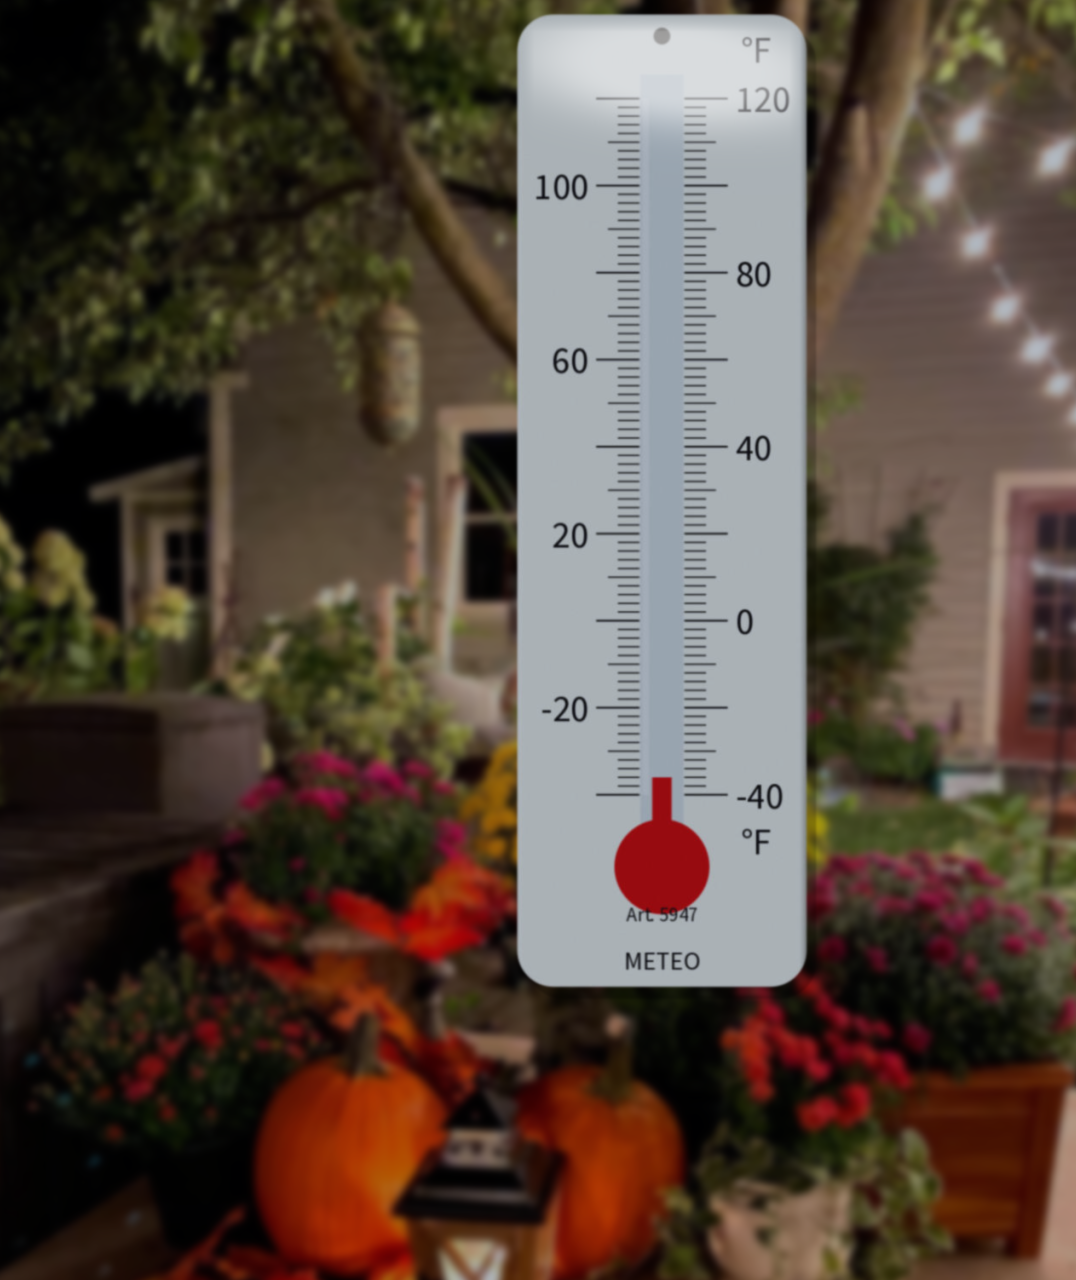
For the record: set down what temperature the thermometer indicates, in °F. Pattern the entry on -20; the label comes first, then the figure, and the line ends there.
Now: -36
